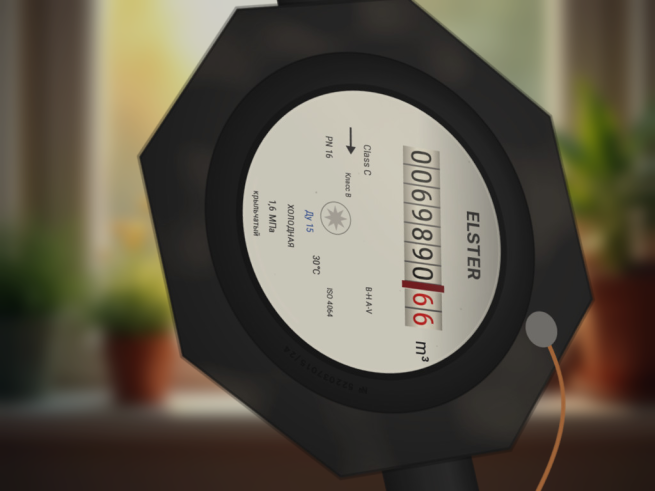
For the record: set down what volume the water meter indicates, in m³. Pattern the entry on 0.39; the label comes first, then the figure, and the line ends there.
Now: 69890.66
